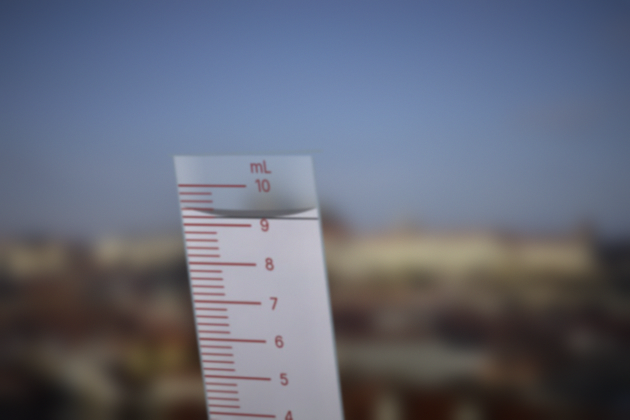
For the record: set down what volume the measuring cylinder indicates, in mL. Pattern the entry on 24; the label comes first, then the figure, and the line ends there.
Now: 9.2
